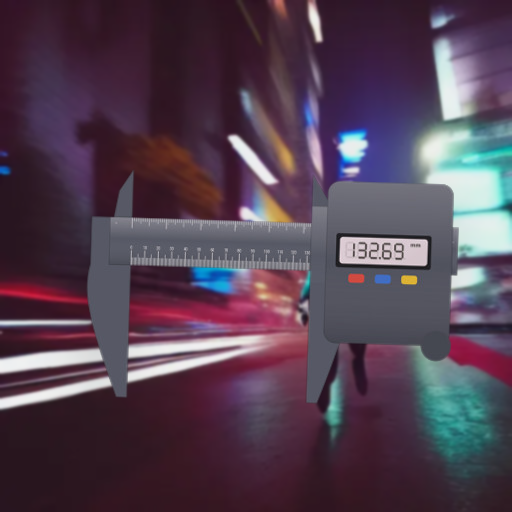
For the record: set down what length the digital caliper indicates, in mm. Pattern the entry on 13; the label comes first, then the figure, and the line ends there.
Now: 132.69
